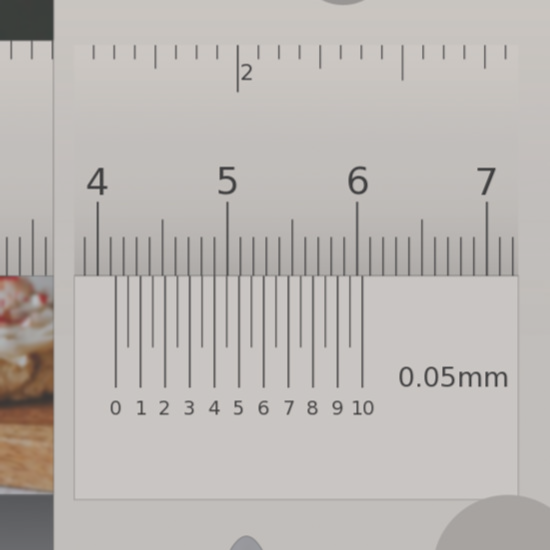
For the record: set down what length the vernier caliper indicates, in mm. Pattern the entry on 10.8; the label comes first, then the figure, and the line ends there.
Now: 41.4
